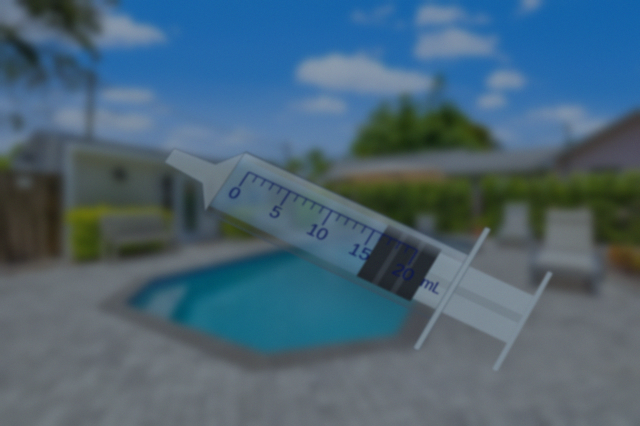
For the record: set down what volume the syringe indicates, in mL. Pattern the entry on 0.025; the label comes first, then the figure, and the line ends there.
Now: 16
